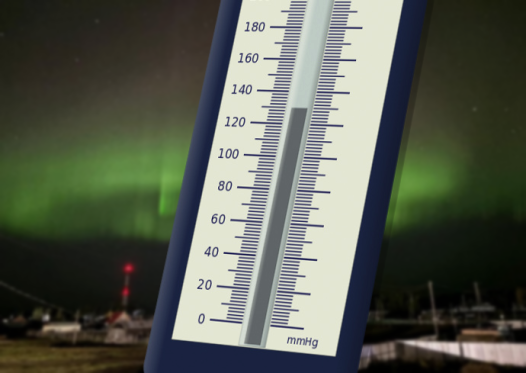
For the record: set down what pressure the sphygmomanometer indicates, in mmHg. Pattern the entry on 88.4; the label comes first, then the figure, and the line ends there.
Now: 130
